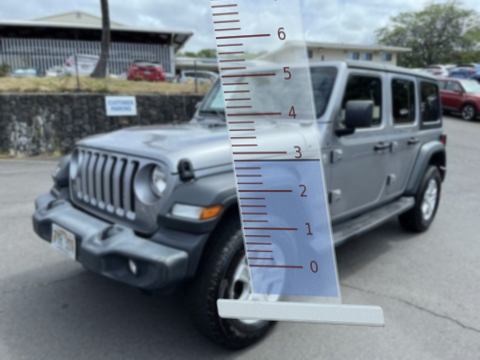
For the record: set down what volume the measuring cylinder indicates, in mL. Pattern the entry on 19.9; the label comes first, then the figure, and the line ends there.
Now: 2.8
